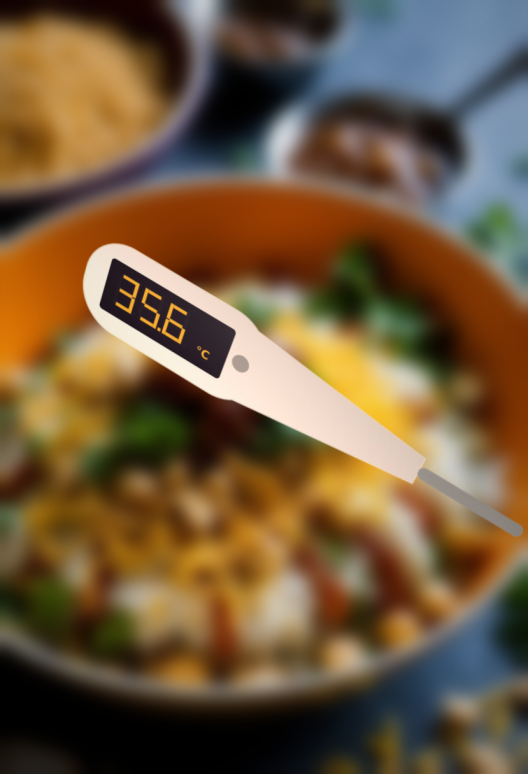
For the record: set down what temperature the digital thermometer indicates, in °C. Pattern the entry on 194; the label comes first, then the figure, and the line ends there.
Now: 35.6
